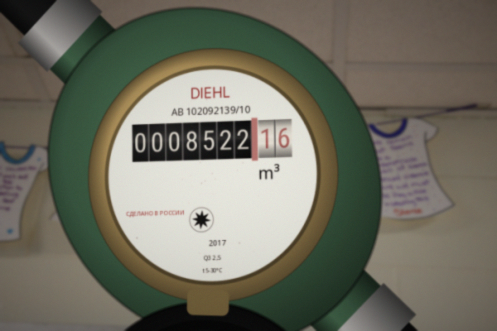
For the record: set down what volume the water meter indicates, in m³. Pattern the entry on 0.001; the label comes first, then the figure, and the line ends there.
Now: 8522.16
